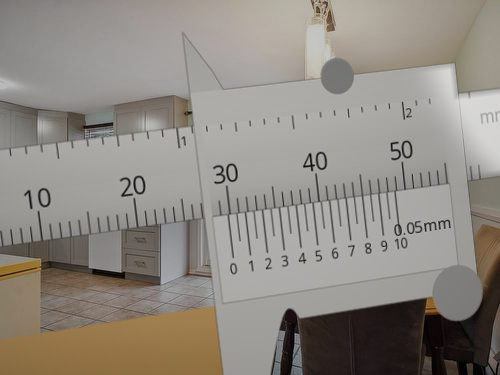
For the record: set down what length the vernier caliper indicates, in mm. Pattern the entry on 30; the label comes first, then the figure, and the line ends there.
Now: 29.8
